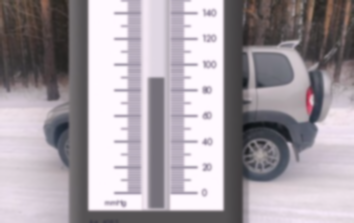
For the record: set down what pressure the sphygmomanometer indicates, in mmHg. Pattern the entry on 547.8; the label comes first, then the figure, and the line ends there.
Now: 90
